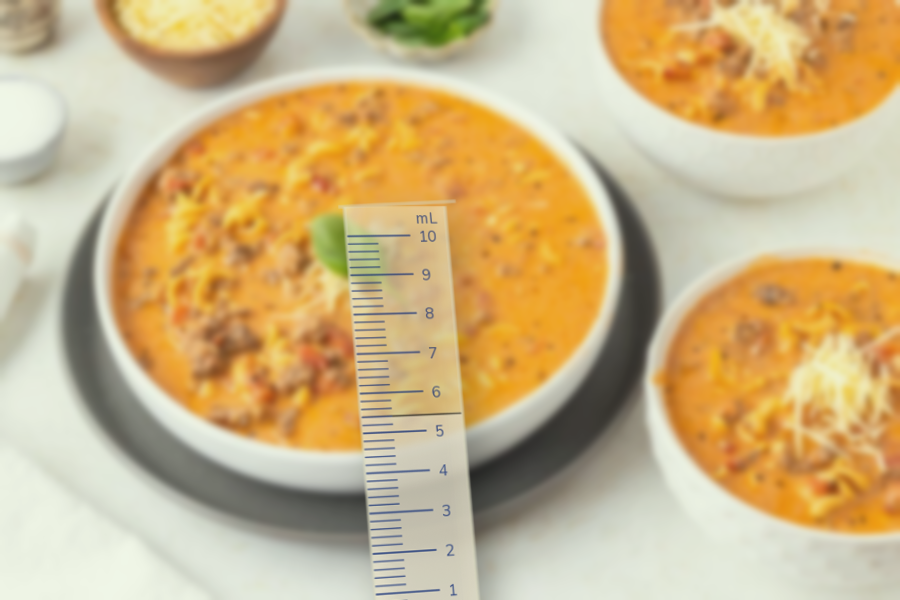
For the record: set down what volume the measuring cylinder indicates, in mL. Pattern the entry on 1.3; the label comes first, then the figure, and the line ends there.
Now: 5.4
